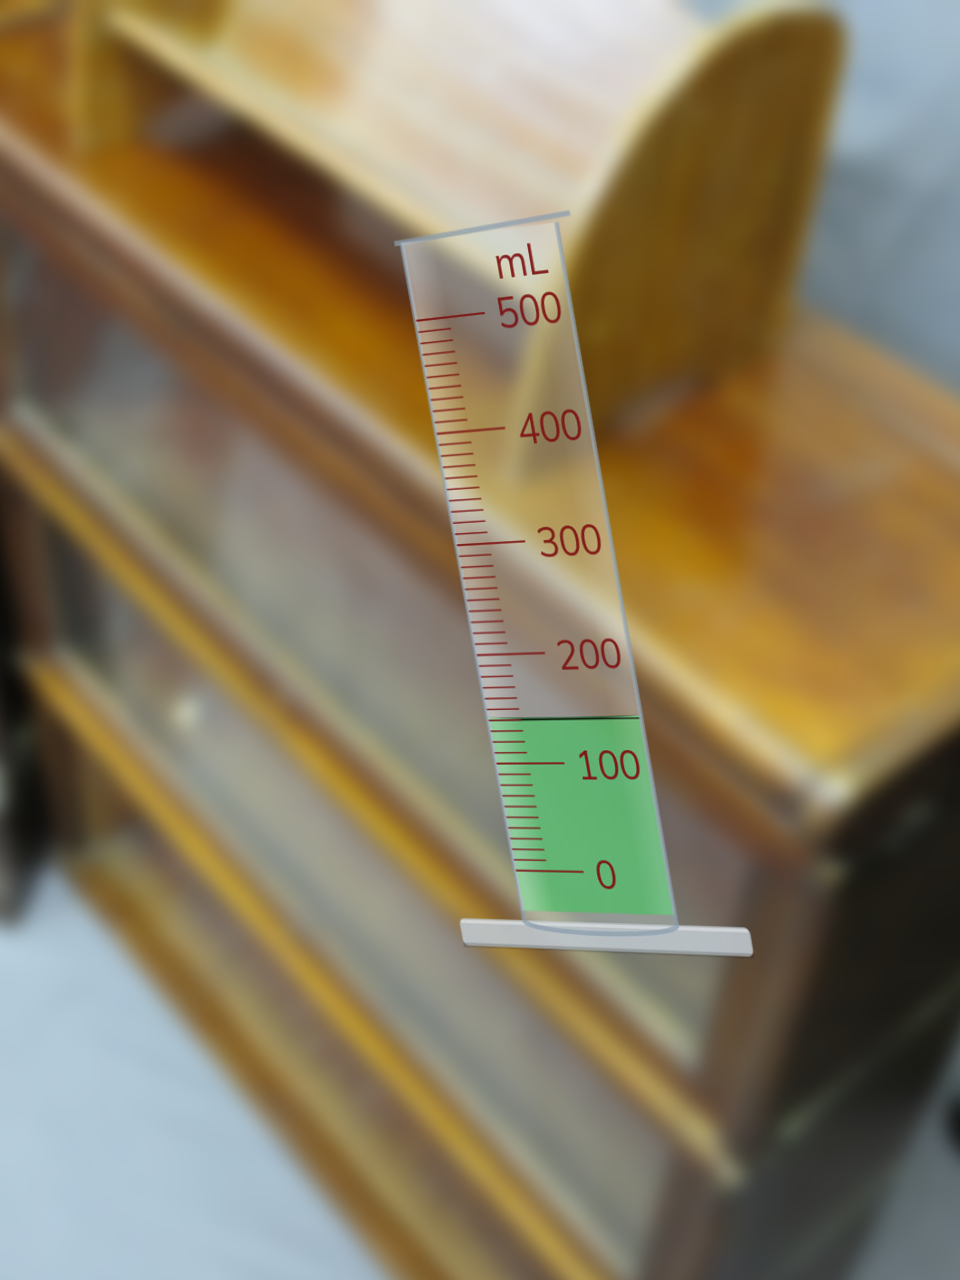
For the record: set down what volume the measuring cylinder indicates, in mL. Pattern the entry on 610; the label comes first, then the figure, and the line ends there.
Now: 140
